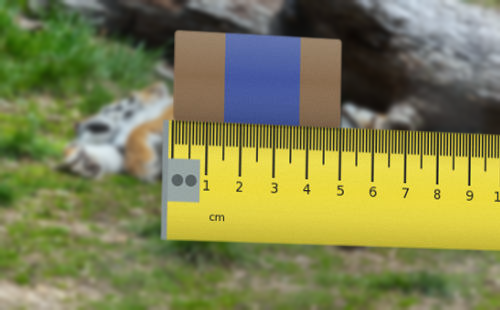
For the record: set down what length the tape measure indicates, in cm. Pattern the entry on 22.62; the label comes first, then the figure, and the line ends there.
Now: 5
